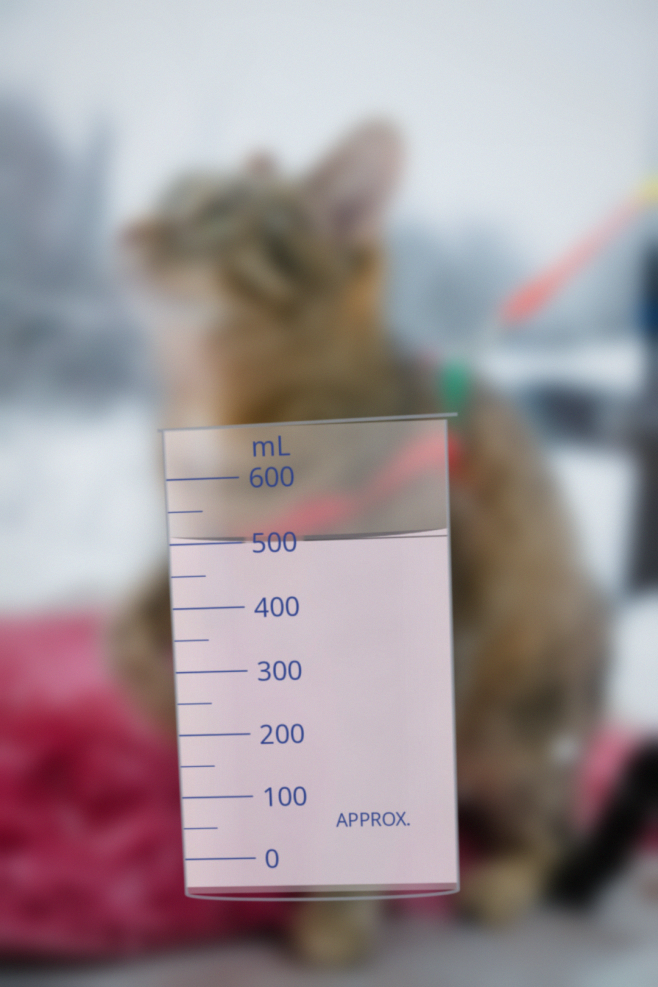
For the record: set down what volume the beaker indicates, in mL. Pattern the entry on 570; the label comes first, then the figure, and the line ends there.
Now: 500
